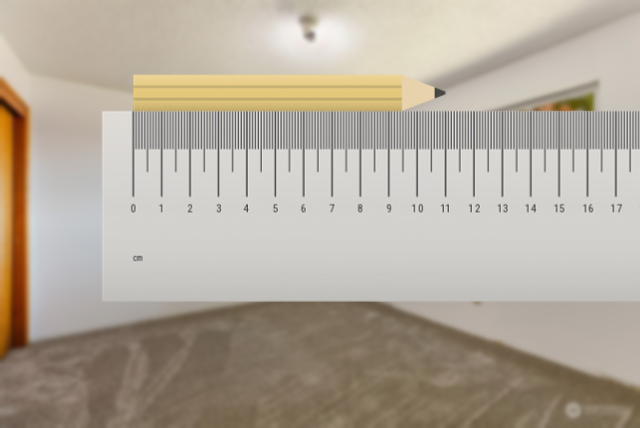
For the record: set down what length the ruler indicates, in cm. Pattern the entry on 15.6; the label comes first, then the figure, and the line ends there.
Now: 11
